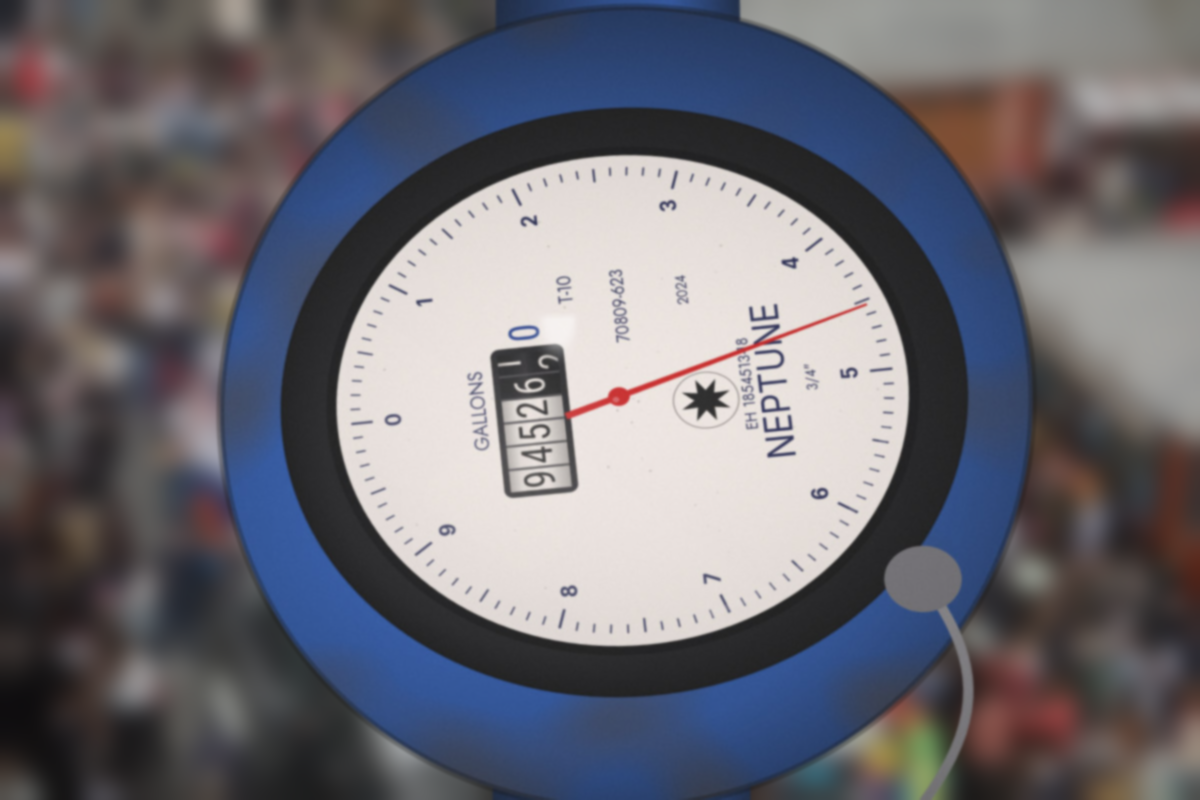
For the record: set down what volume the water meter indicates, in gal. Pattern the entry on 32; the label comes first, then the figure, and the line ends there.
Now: 9452614.5
